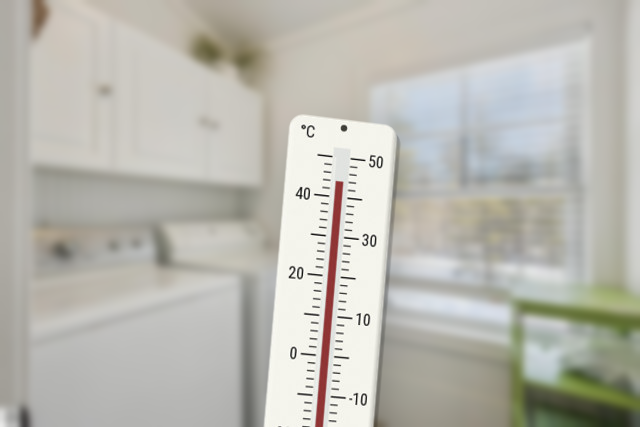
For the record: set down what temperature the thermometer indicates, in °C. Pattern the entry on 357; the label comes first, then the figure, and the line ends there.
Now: 44
